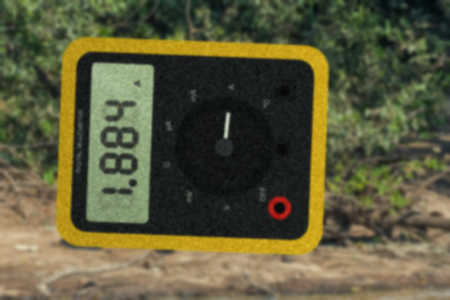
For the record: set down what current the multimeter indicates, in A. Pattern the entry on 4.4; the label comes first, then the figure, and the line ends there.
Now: 1.884
